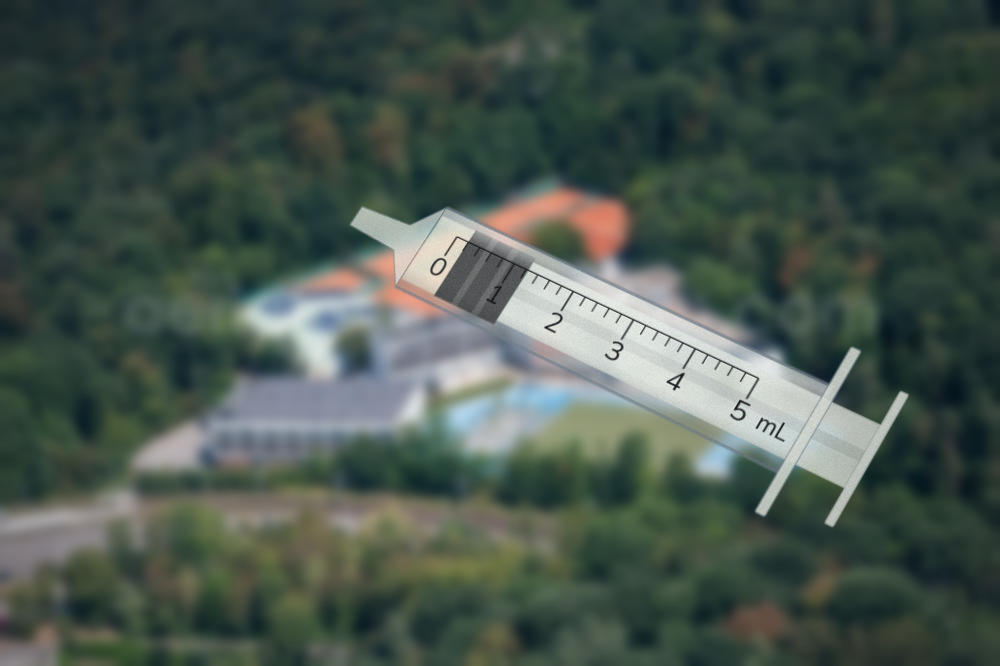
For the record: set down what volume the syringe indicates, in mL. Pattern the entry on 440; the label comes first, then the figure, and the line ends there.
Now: 0.2
